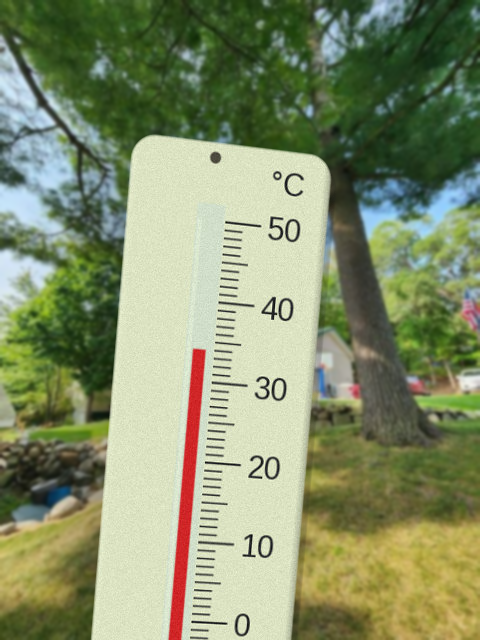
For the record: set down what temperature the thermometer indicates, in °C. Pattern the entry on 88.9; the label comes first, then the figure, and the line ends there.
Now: 34
